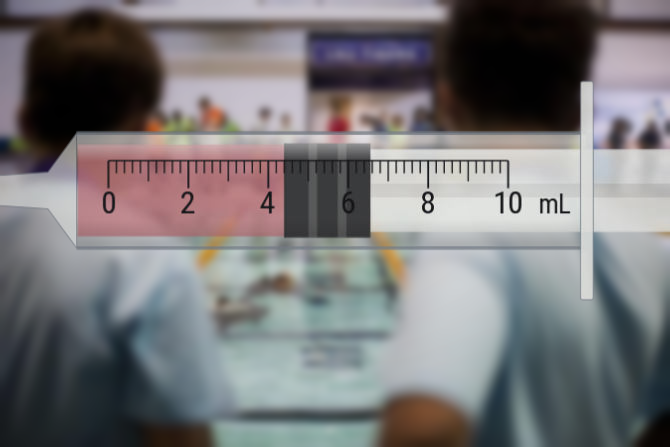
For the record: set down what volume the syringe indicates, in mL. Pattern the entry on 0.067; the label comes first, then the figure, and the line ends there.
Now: 4.4
